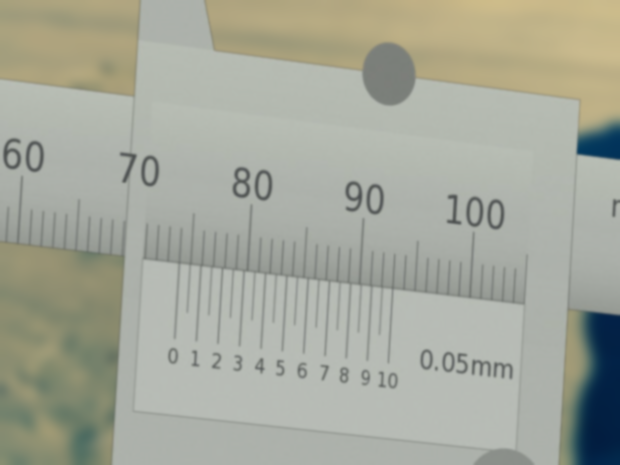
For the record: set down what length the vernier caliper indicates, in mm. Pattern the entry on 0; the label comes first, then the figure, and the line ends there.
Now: 74.0
